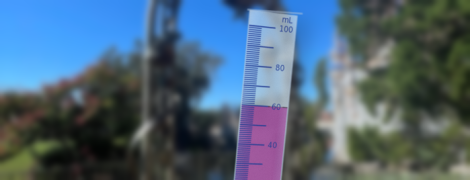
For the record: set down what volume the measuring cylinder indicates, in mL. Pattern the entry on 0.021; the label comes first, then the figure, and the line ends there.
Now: 60
